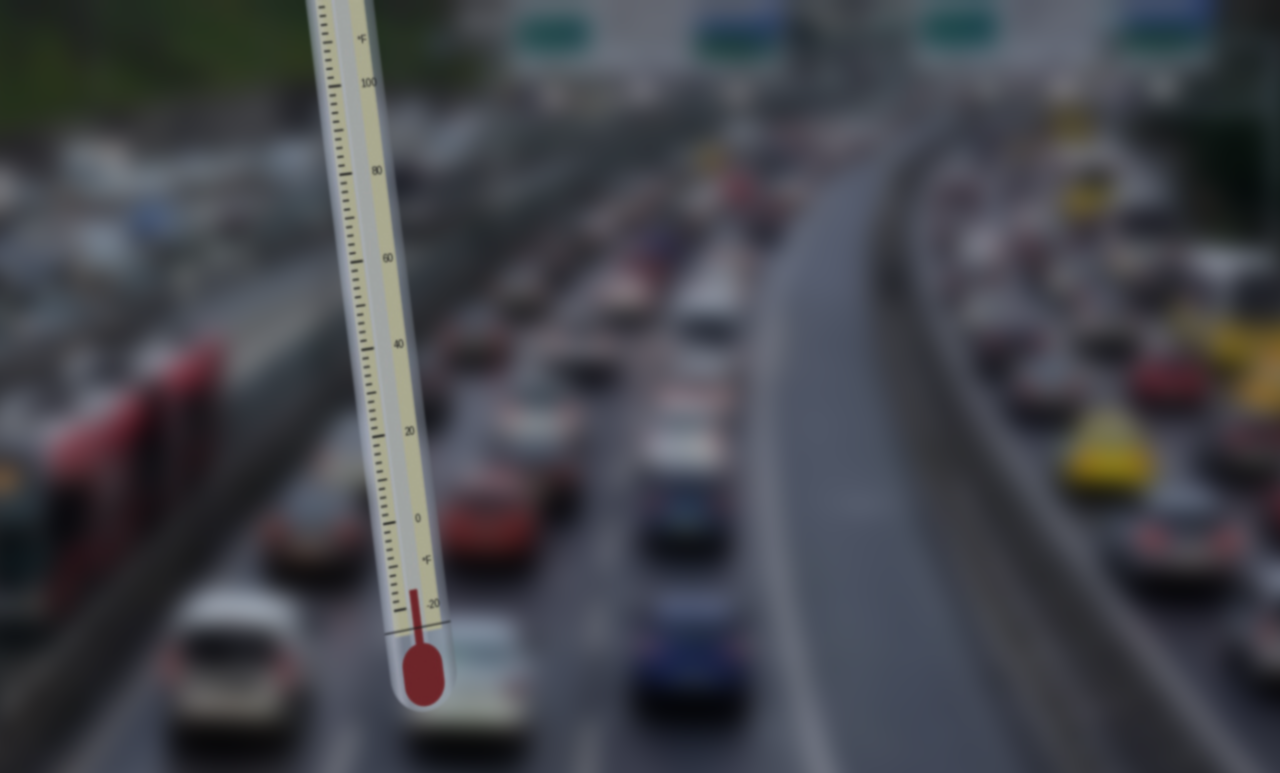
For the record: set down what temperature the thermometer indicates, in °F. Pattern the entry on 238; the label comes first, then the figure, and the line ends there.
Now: -16
